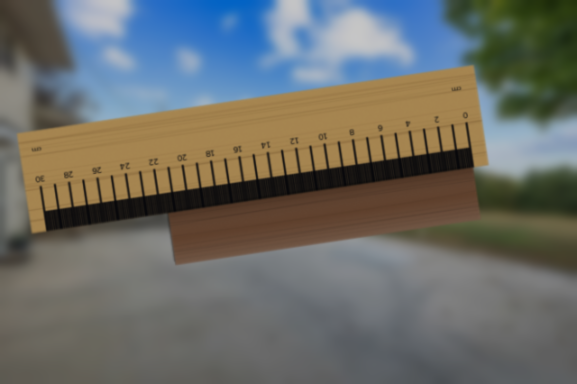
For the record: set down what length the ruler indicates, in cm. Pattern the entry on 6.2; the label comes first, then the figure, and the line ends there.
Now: 21.5
